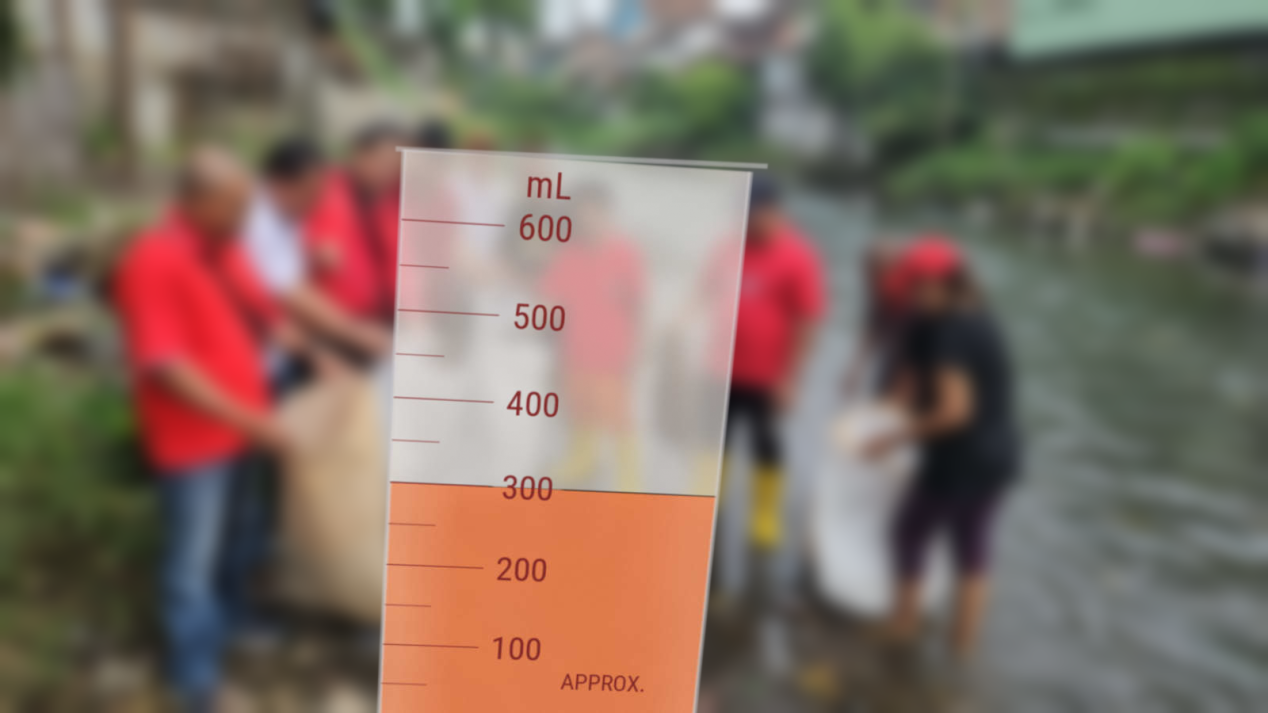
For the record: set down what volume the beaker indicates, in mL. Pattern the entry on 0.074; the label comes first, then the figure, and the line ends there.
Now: 300
